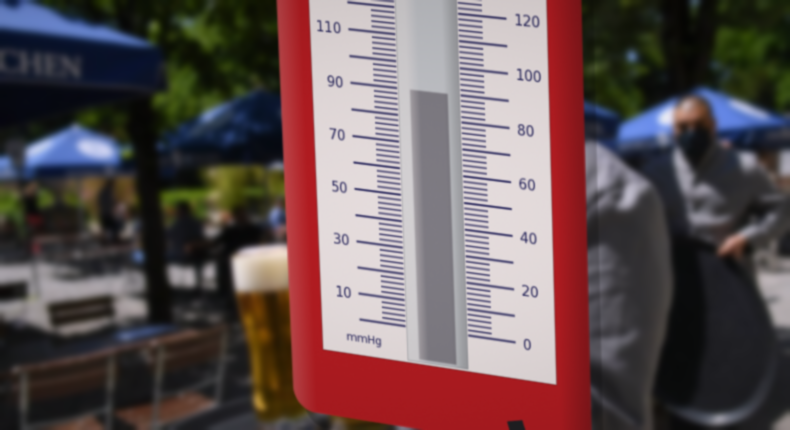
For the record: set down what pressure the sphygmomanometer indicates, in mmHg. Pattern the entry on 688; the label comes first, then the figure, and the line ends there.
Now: 90
